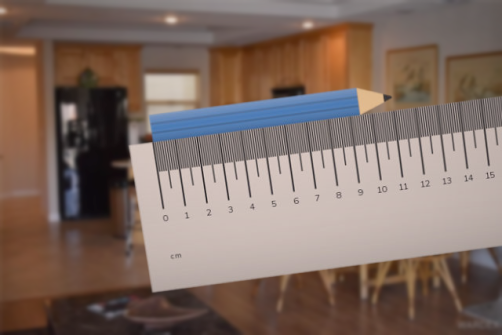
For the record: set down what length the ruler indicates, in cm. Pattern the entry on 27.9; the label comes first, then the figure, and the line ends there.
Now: 11
